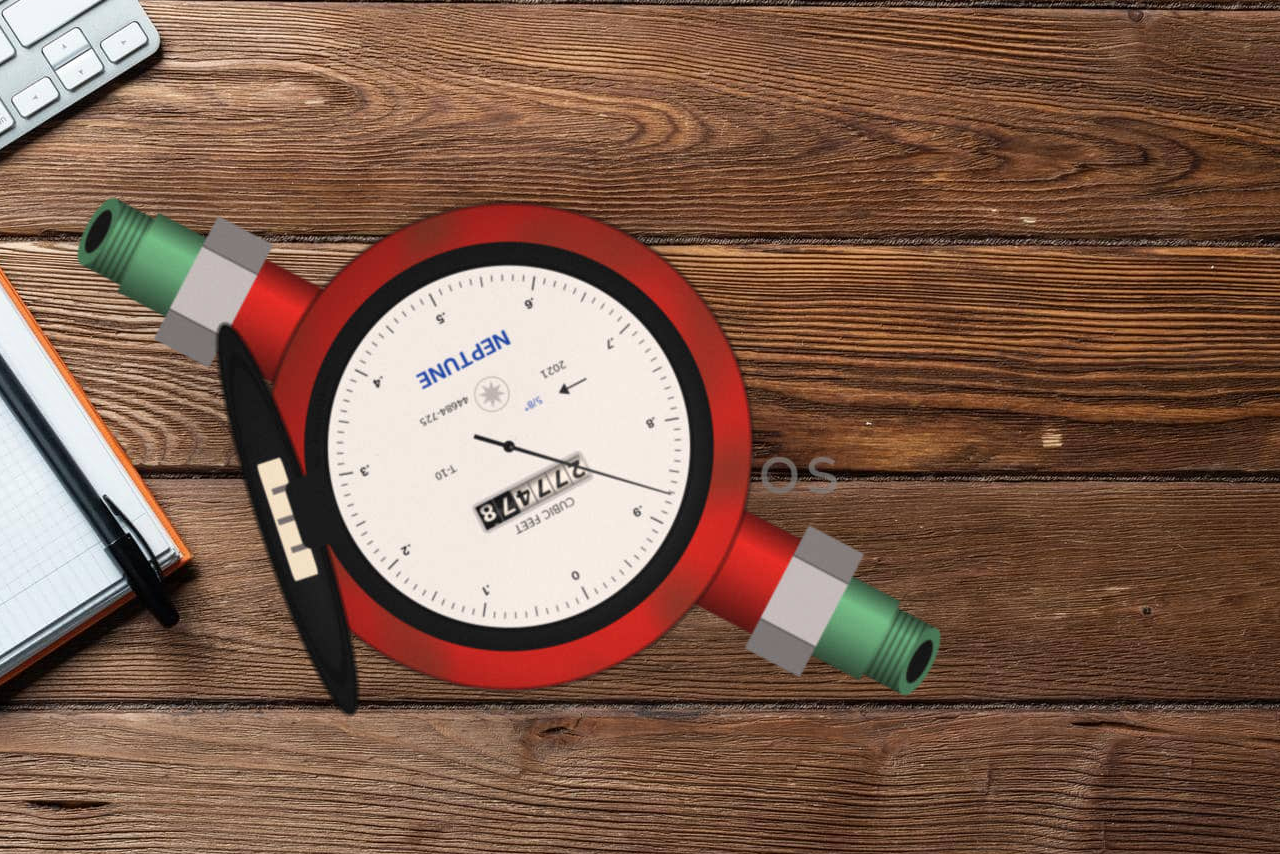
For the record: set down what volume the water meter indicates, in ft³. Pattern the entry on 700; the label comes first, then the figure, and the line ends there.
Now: 277477.87
